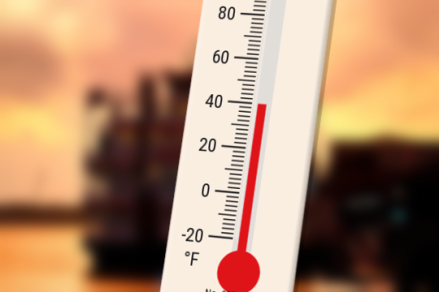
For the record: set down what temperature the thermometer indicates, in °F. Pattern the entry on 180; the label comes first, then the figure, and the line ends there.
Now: 40
